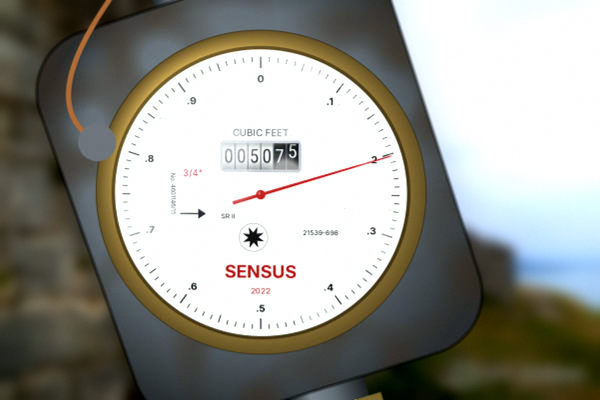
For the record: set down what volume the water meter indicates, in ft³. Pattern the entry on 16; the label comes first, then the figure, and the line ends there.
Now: 5075.20
